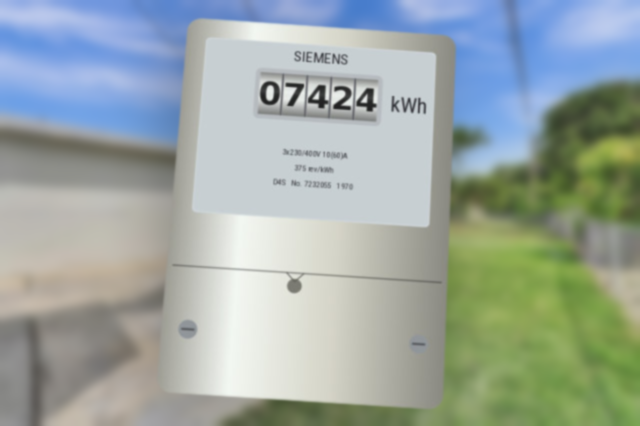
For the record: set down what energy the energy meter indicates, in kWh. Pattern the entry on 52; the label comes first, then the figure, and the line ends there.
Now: 7424
